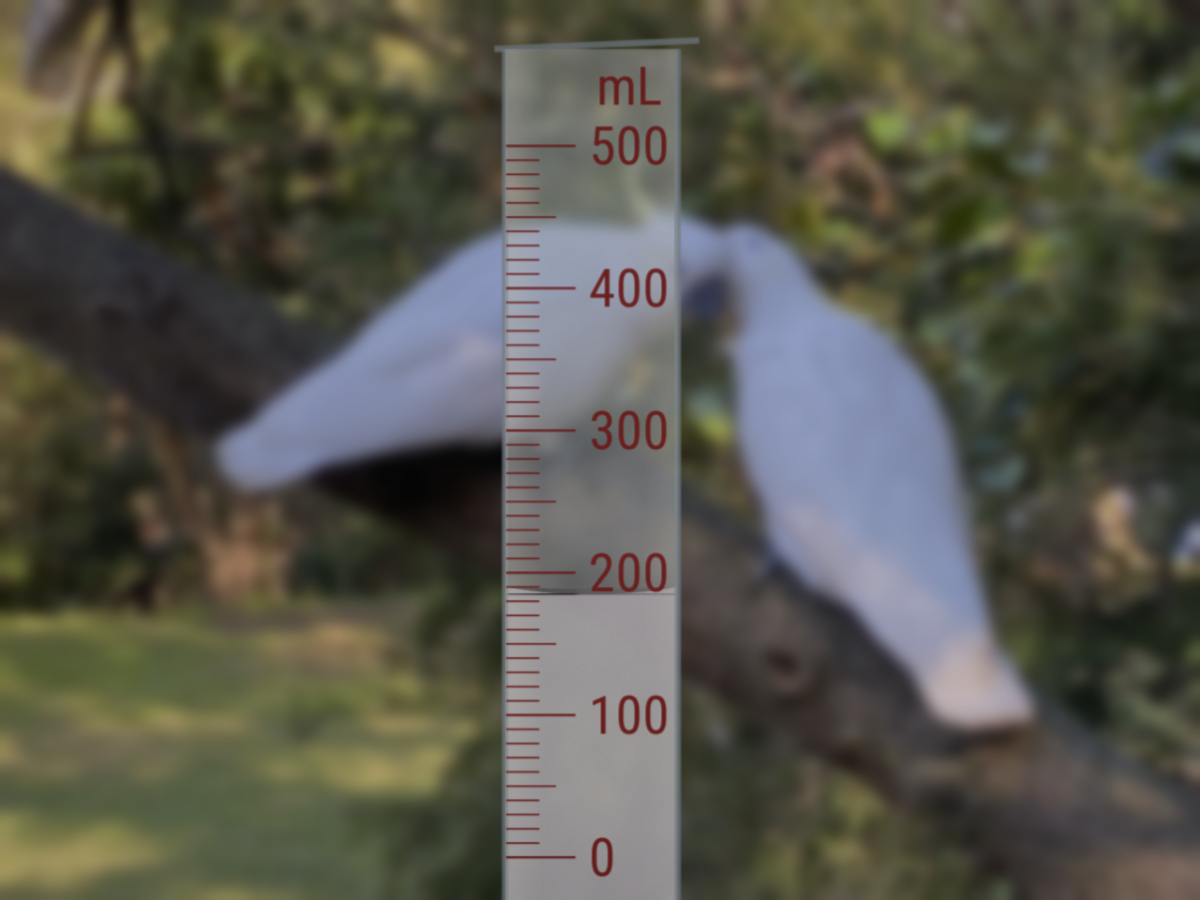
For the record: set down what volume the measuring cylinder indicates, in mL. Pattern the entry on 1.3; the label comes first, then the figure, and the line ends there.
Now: 185
